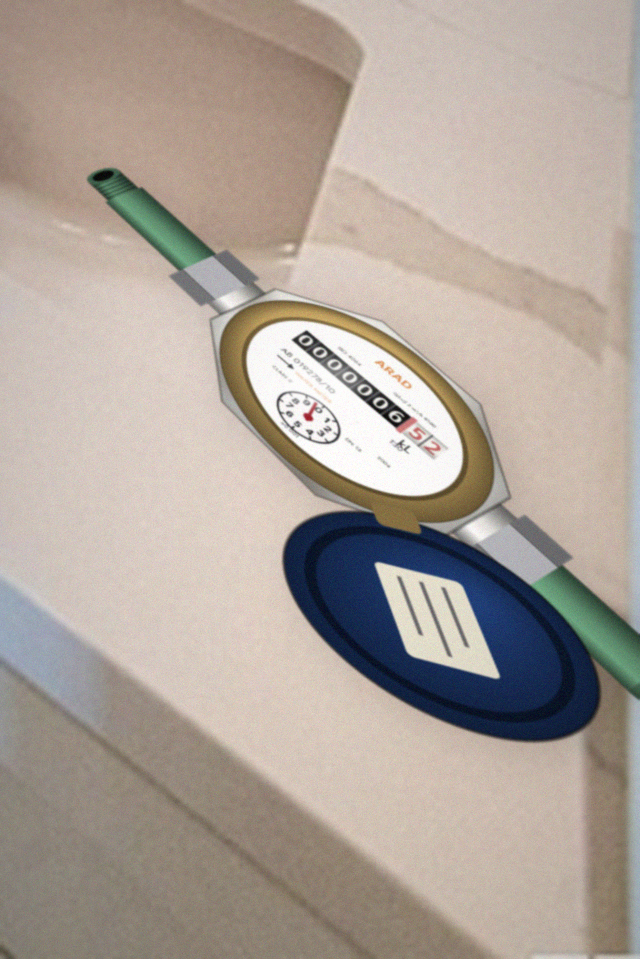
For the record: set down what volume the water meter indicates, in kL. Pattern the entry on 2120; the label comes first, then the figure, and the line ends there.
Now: 6.519
